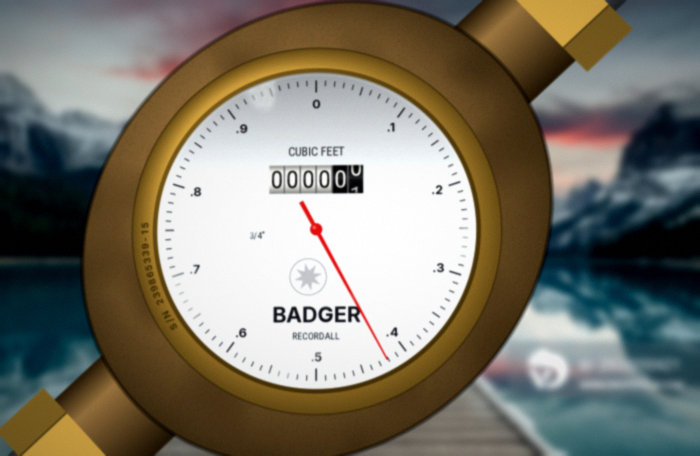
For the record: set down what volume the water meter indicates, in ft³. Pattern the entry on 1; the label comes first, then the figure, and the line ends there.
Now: 0.42
